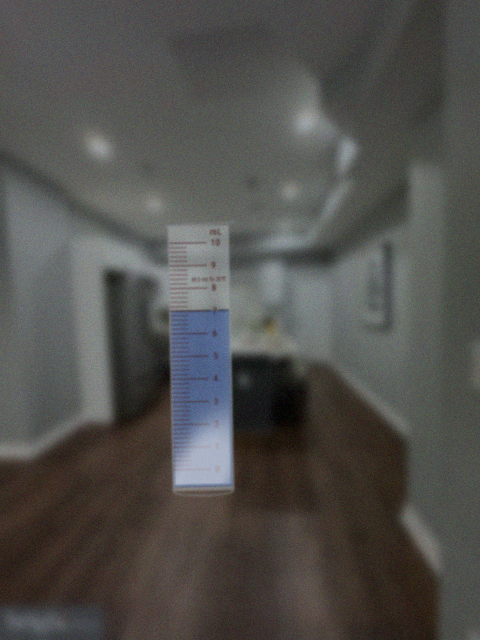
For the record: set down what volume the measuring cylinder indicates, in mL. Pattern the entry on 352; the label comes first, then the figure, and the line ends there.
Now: 7
